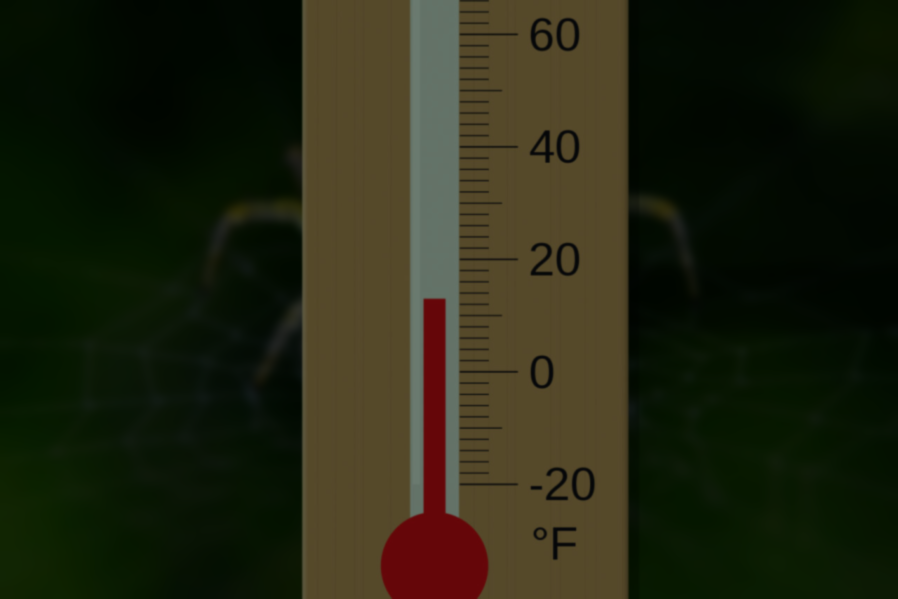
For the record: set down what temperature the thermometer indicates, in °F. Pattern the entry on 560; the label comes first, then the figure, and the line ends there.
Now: 13
